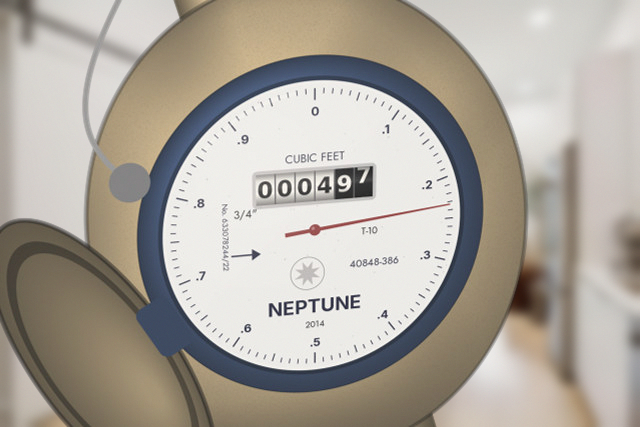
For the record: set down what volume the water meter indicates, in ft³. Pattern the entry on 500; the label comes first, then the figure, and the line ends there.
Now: 497.23
